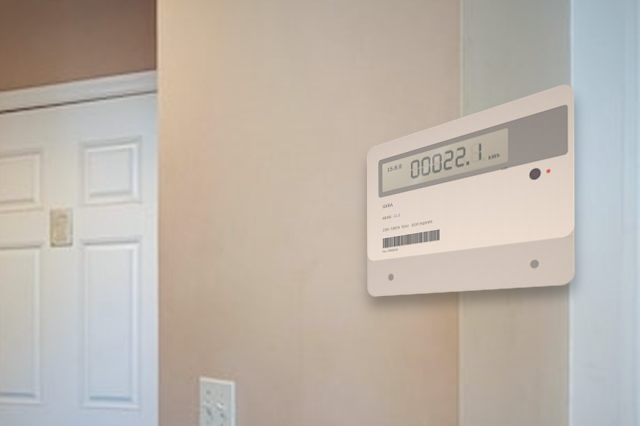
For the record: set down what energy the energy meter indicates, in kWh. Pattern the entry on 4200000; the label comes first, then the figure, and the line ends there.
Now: 22.1
